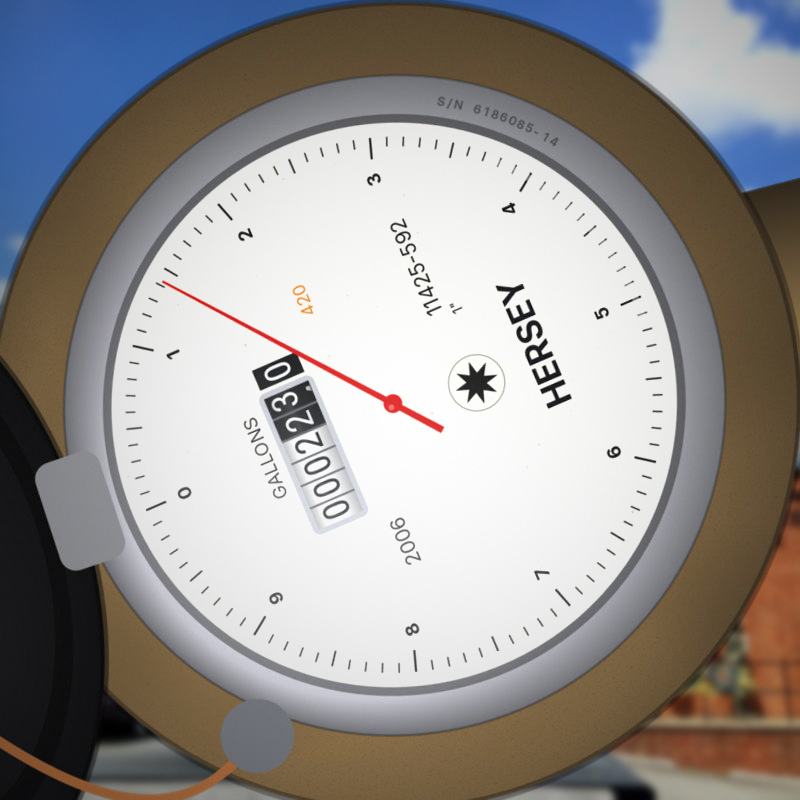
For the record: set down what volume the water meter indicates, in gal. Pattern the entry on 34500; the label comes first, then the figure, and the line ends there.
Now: 2231.4
